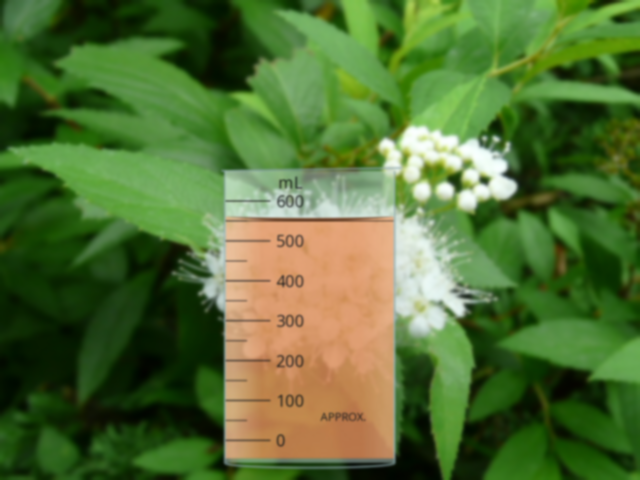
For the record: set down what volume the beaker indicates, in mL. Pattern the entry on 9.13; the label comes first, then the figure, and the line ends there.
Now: 550
